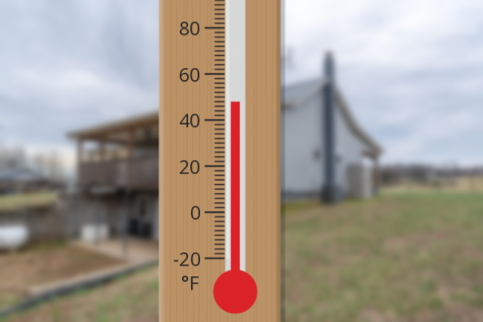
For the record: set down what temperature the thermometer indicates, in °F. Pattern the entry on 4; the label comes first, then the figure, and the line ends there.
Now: 48
